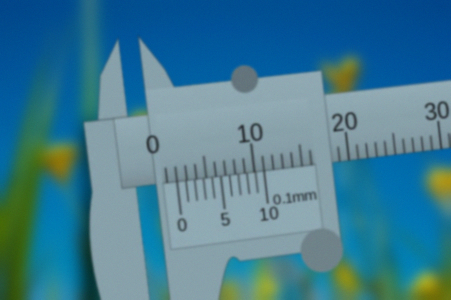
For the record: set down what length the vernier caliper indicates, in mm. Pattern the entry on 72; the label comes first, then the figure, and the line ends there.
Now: 2.0
